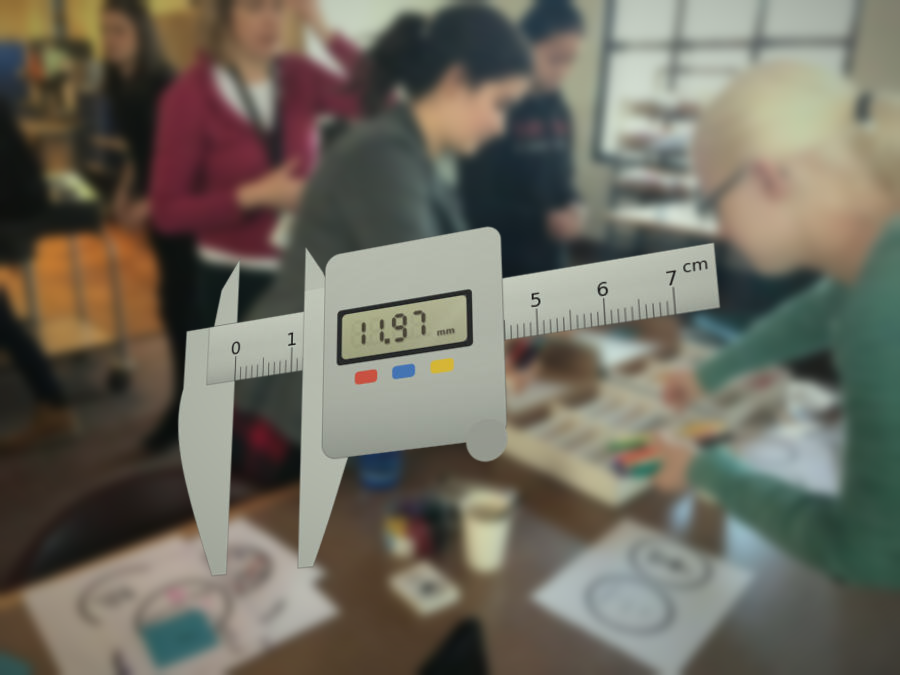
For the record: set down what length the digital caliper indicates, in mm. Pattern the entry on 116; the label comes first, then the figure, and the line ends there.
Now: 11.97
